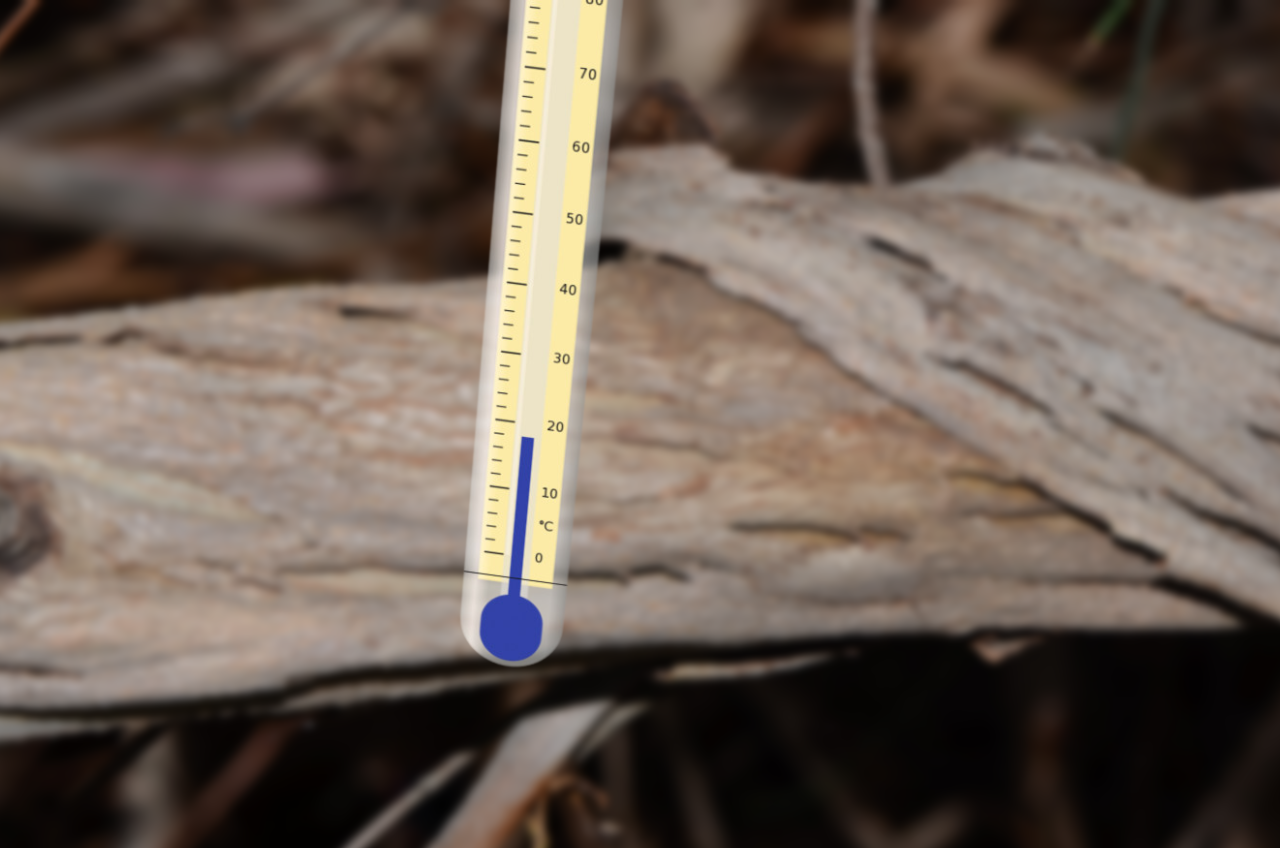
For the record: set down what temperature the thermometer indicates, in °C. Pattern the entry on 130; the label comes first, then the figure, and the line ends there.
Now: 18
